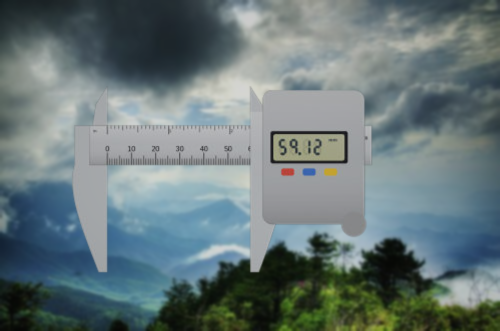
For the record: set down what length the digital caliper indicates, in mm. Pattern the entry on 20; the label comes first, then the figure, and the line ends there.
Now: 59.12
